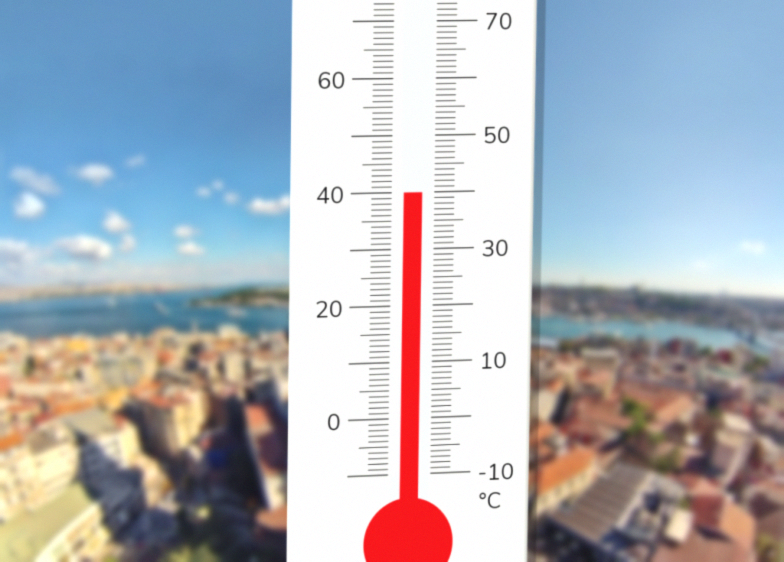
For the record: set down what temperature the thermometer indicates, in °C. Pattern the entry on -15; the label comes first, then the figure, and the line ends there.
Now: 40
